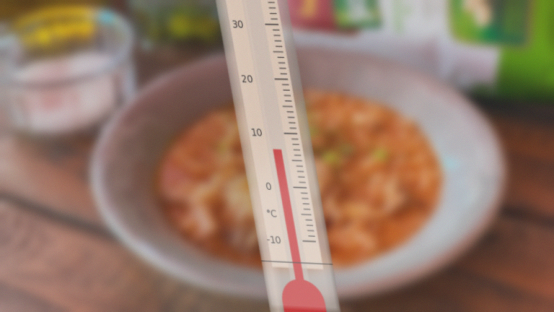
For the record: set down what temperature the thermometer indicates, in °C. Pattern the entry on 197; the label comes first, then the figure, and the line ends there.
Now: 7
